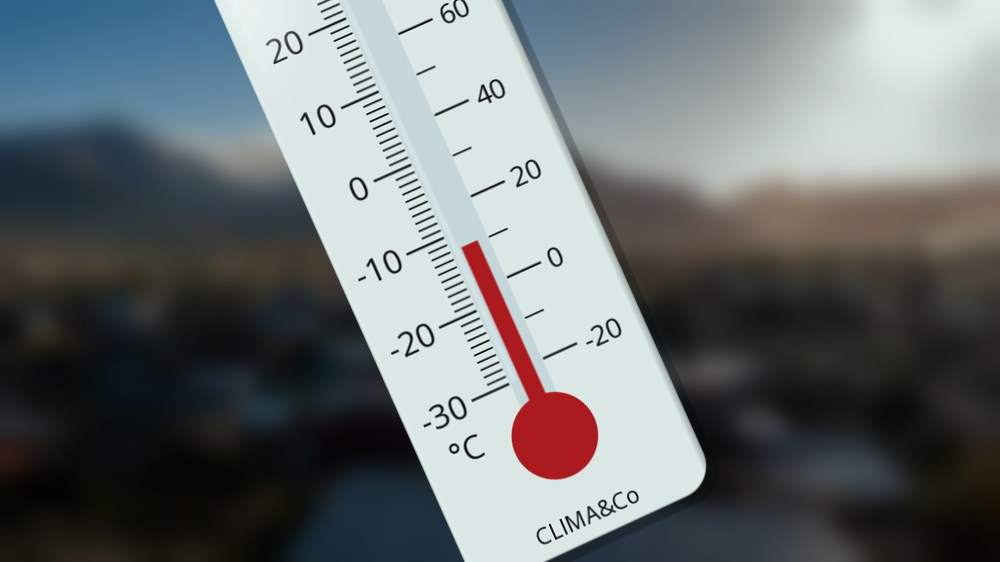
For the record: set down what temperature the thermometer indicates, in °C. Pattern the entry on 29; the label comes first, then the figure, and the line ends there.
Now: -12
